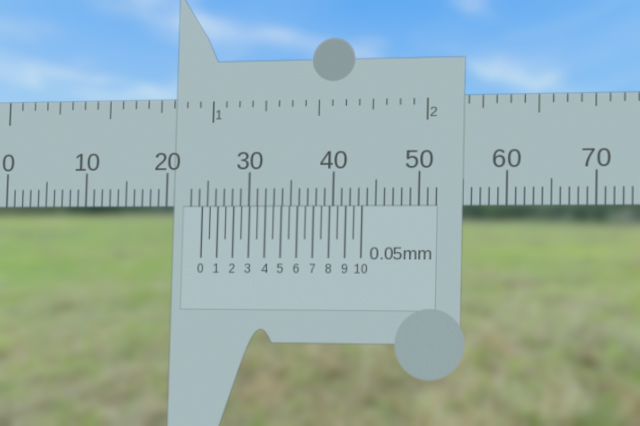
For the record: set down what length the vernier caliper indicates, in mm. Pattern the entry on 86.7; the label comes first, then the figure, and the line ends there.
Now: 24.4
